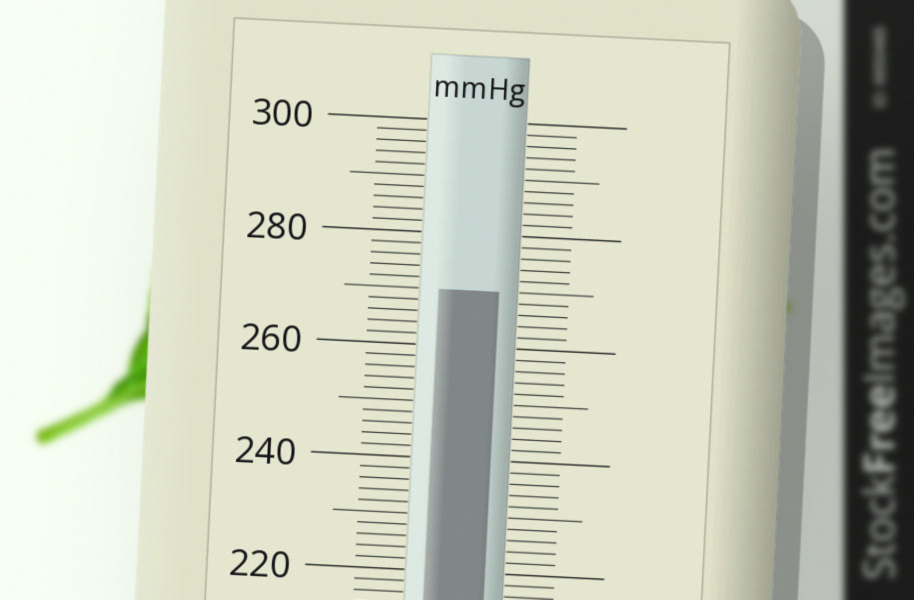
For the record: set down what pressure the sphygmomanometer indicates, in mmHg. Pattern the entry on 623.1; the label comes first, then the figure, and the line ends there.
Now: 270
